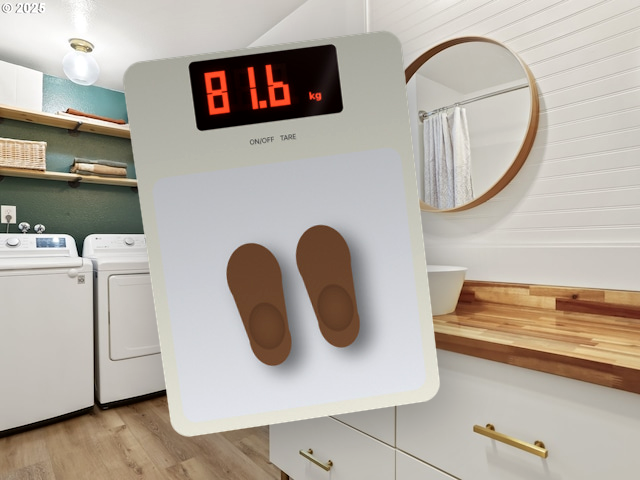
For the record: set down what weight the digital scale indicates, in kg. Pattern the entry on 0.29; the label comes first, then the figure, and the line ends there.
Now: 81.6
